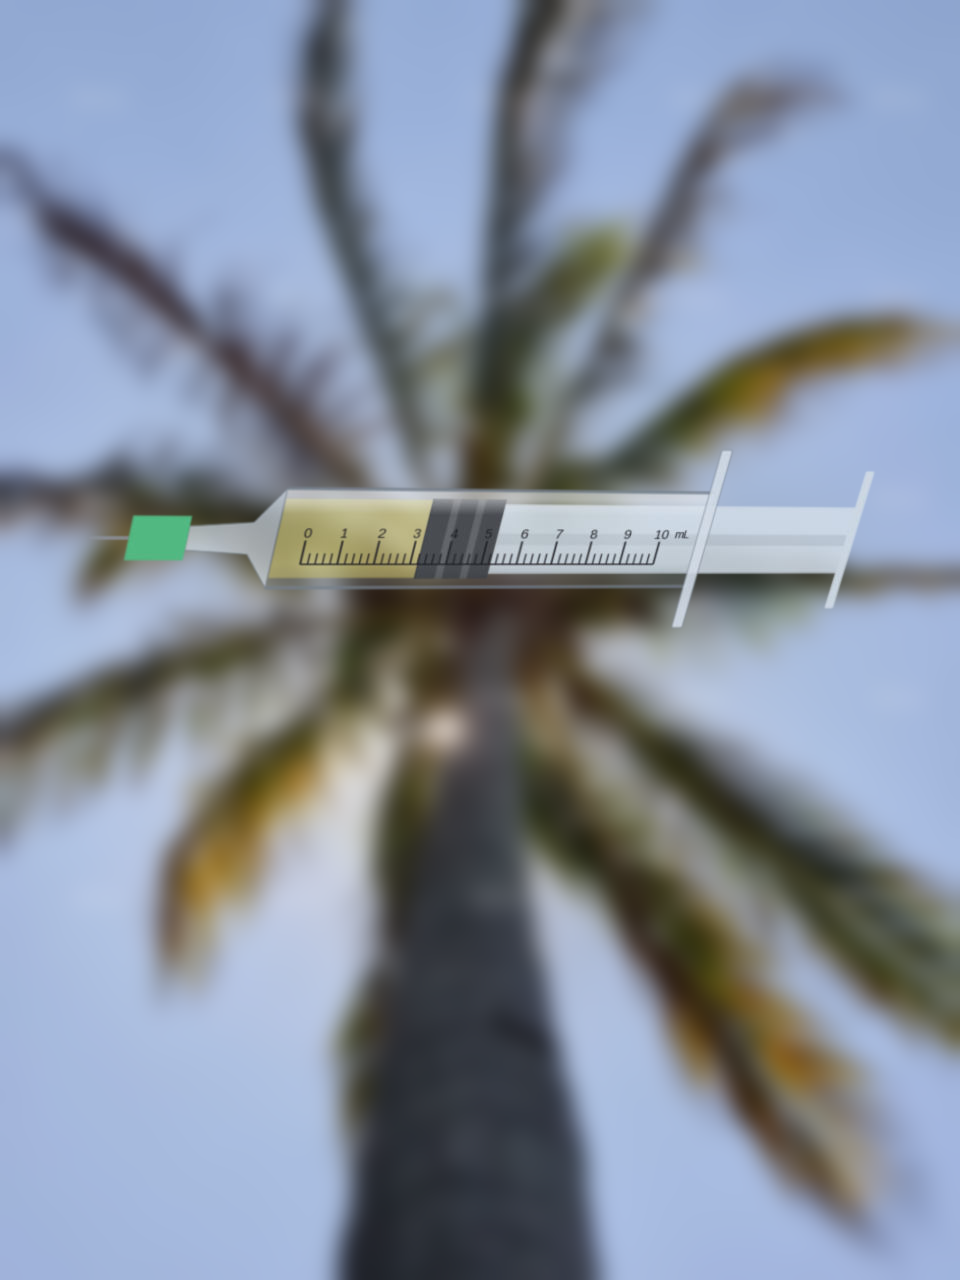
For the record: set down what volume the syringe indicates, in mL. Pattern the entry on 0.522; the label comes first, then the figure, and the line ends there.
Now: 3.2
